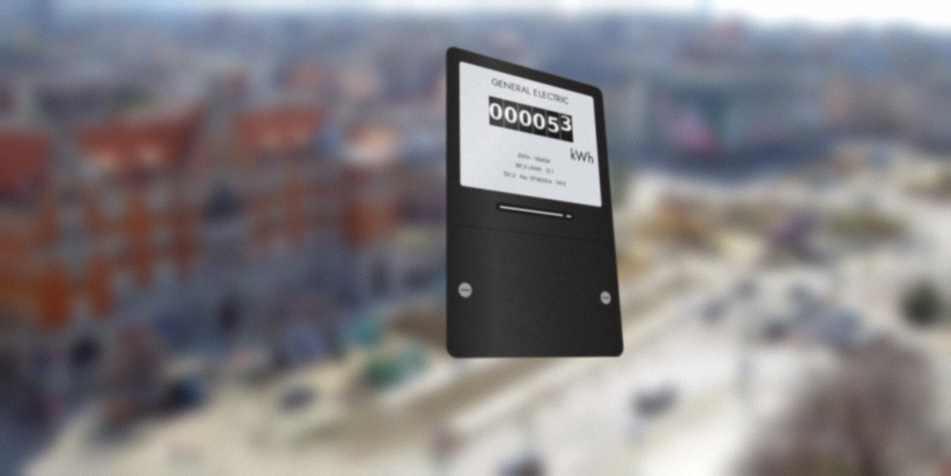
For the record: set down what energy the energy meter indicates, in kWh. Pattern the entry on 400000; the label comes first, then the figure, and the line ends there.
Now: 53
